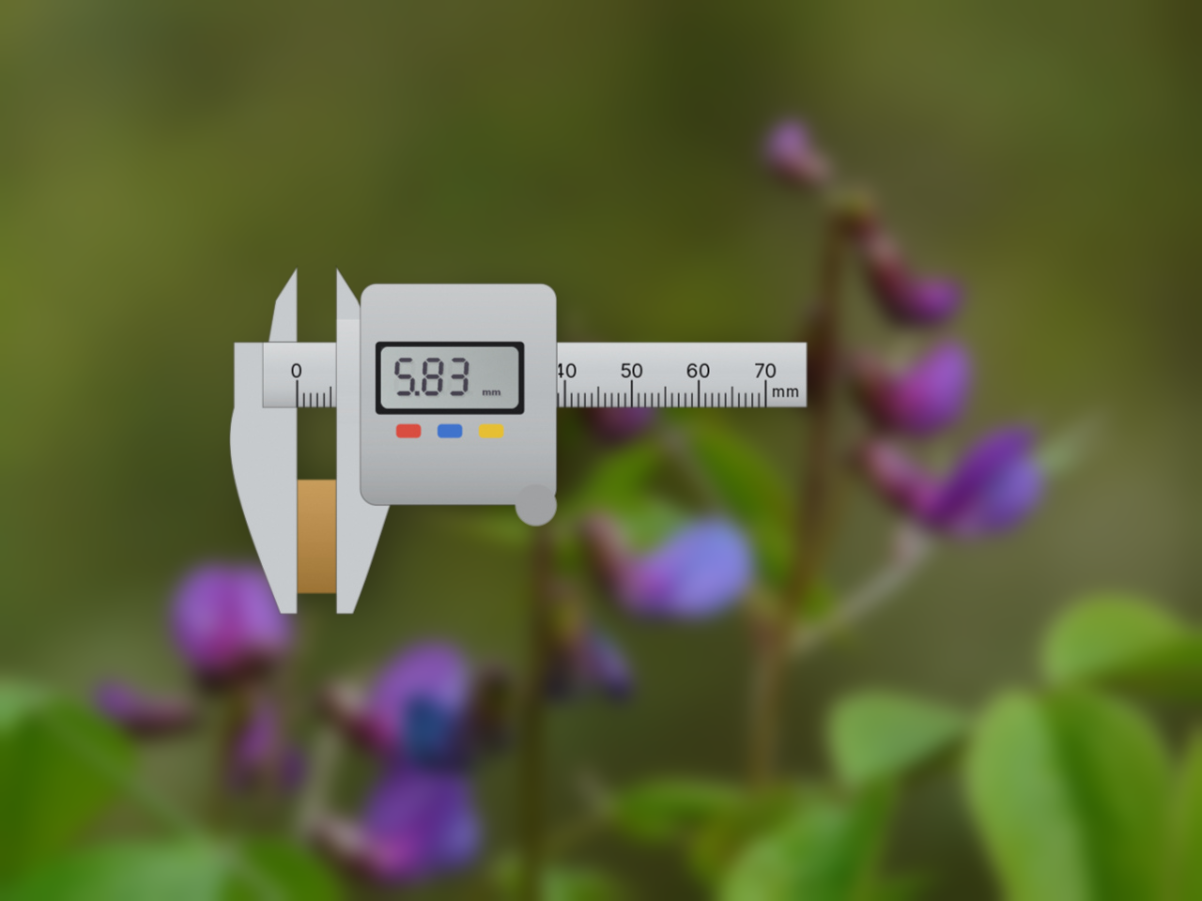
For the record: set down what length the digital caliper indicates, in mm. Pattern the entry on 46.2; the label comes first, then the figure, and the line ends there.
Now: 5.83
